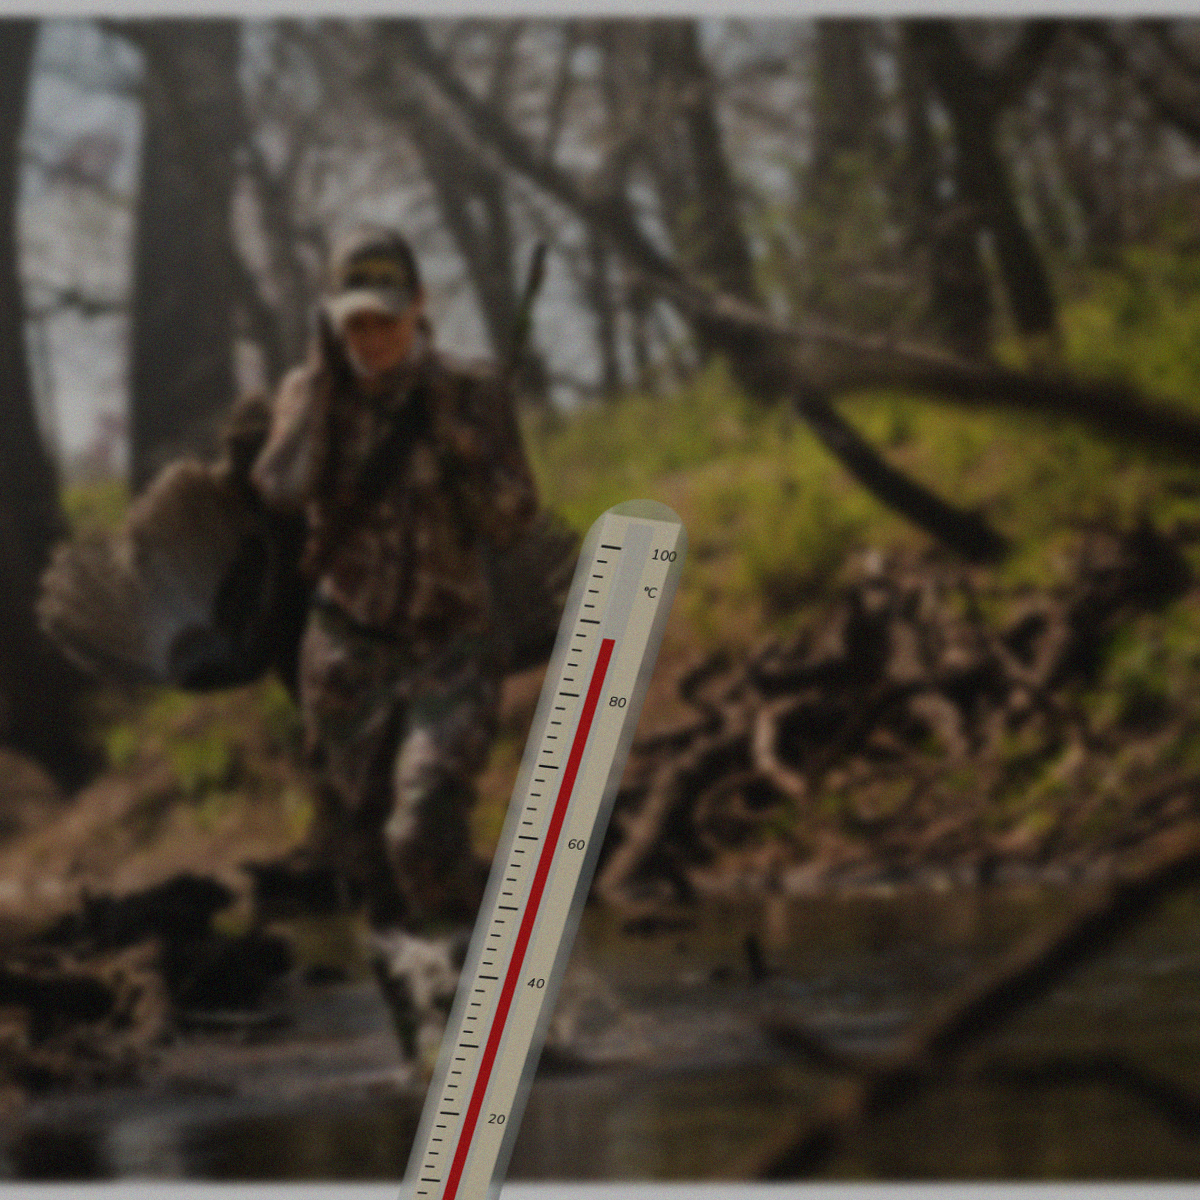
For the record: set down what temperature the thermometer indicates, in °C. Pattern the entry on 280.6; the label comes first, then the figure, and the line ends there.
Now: 88
